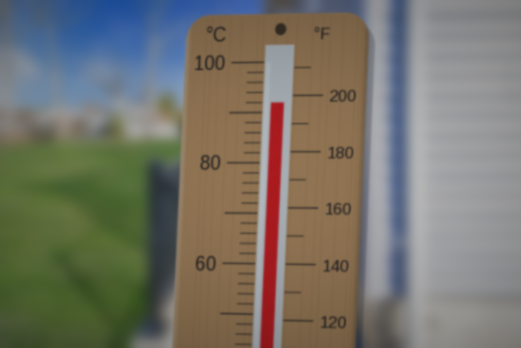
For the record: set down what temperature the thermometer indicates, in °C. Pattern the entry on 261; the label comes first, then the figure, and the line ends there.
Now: 92
